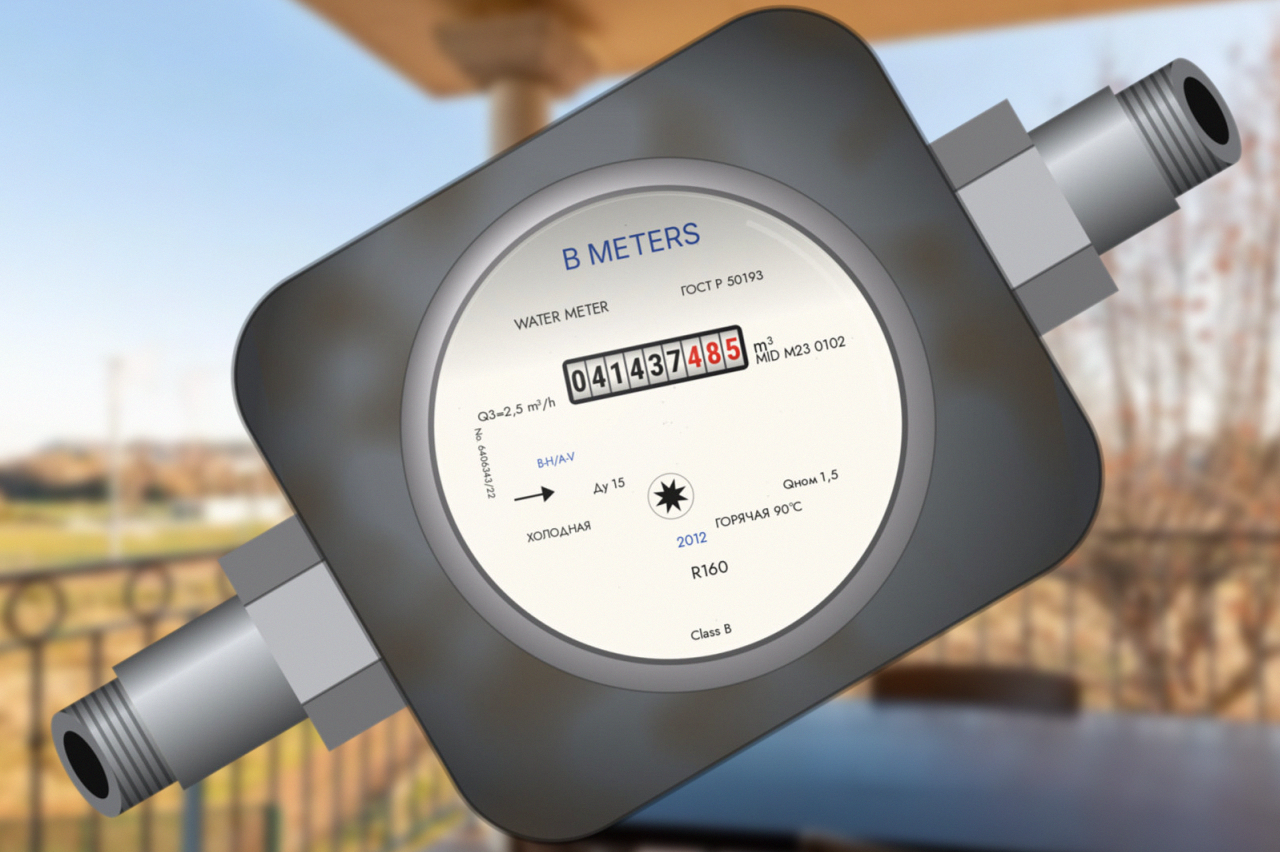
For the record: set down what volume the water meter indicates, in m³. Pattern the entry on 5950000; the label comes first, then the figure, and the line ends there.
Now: 41437.485
